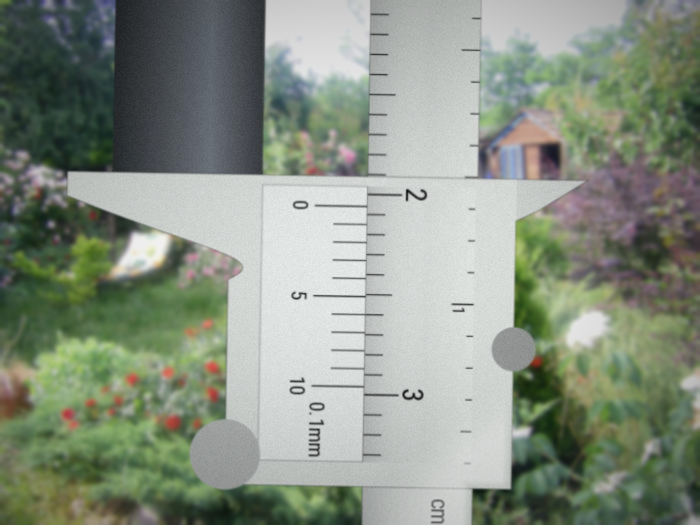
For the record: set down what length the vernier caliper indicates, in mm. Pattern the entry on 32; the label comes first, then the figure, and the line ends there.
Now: 20.6
